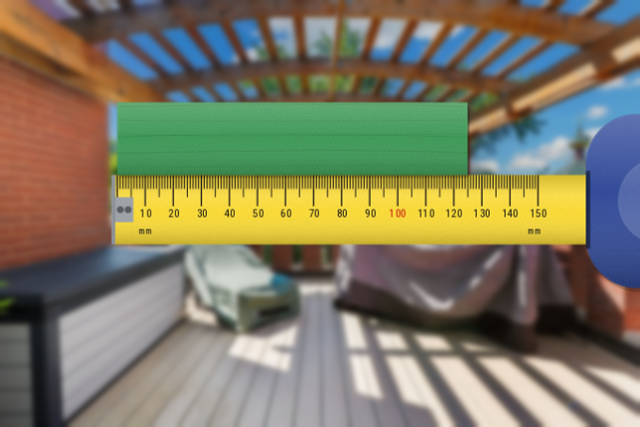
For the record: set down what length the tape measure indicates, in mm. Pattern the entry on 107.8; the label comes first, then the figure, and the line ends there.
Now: 125
